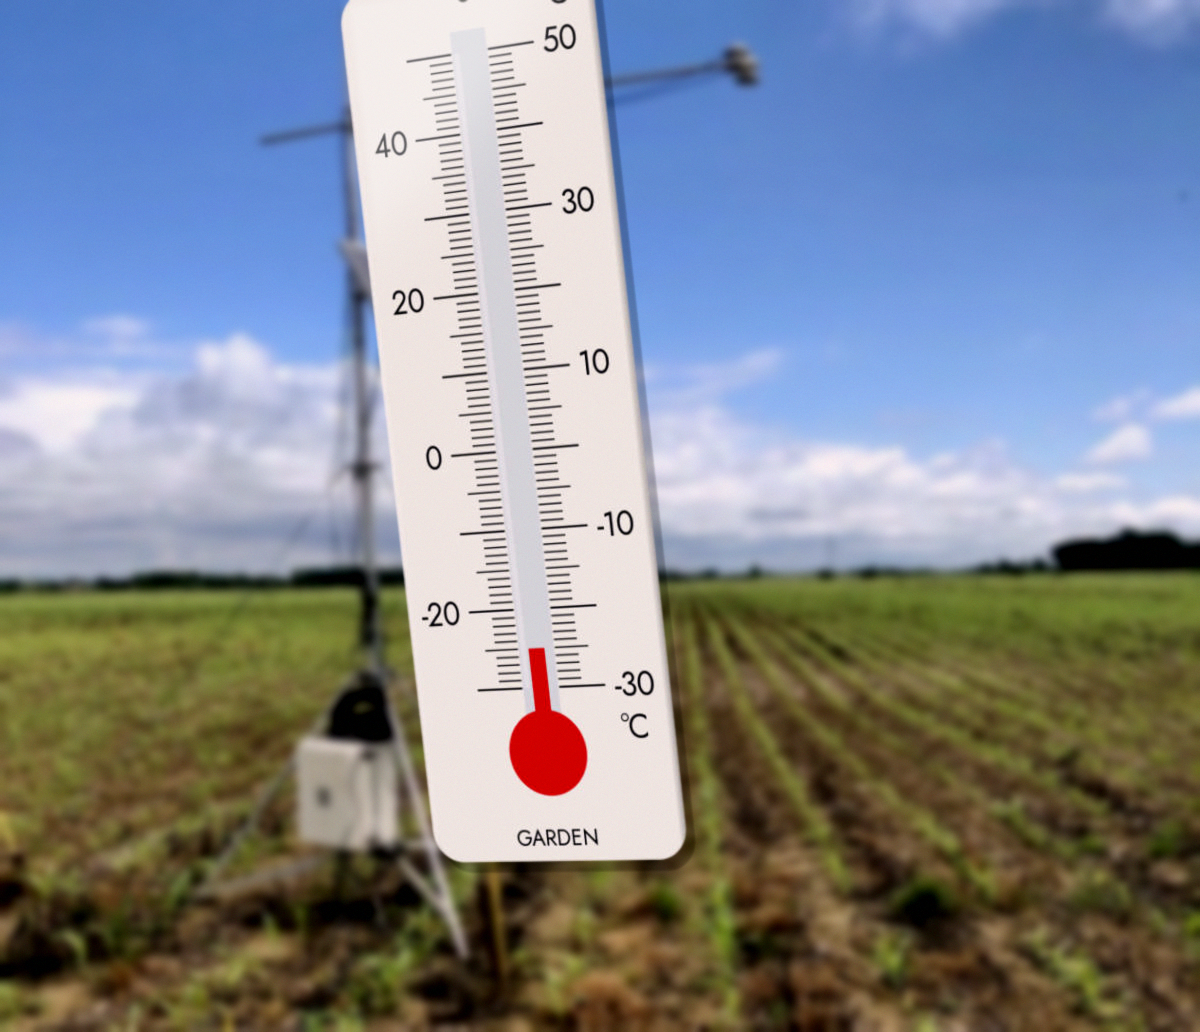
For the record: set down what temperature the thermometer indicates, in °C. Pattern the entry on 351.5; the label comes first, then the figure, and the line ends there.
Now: -25
